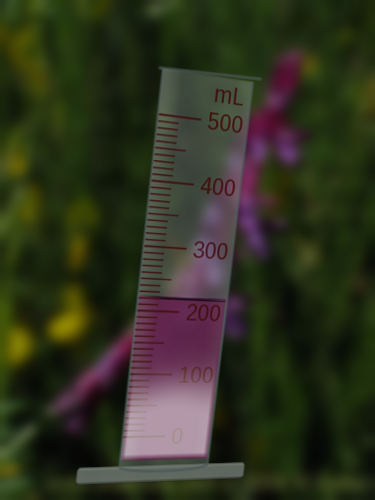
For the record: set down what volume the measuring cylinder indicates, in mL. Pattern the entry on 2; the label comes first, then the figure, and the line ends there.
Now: 220
